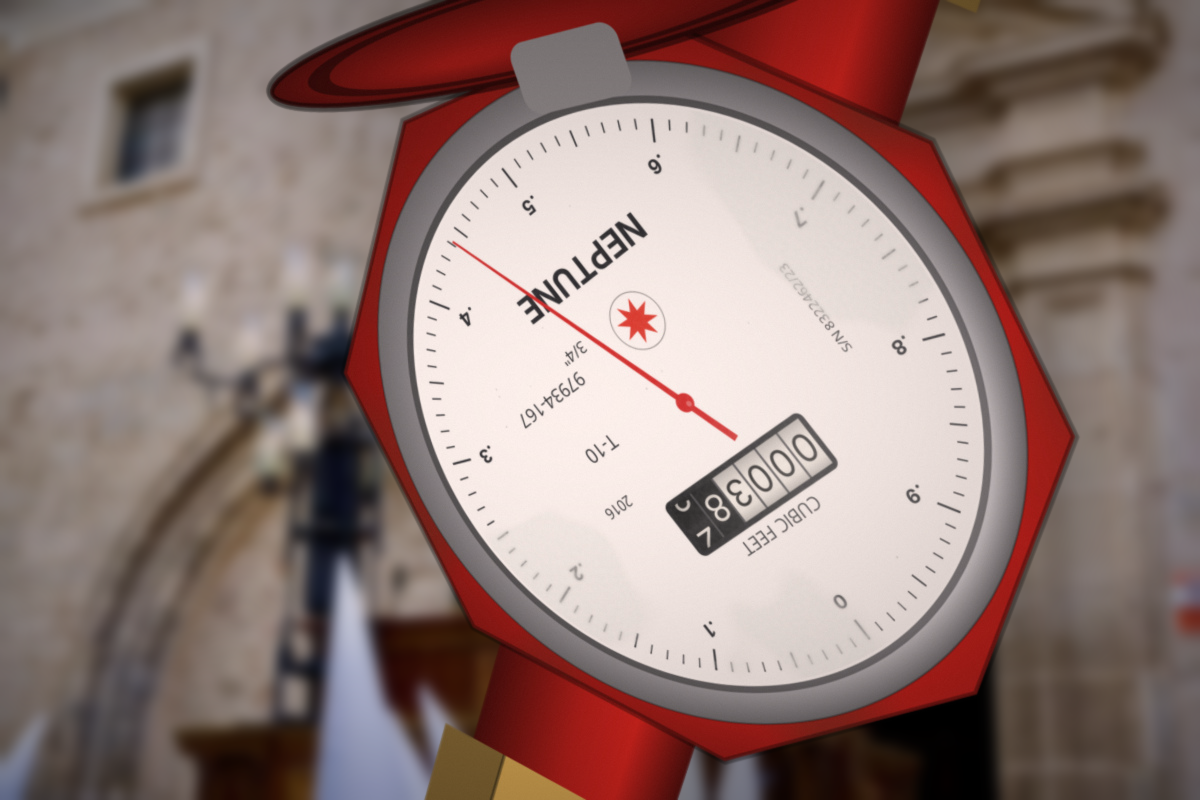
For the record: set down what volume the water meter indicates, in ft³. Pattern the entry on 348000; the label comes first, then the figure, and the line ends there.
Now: 382.44
